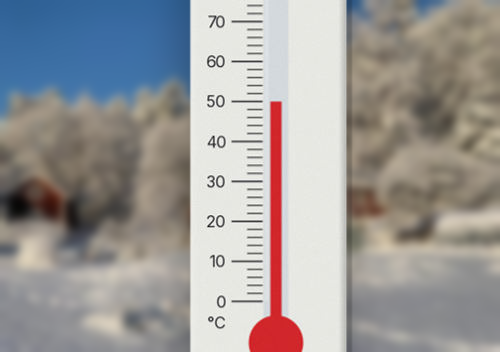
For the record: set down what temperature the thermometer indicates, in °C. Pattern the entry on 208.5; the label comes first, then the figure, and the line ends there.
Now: 50
